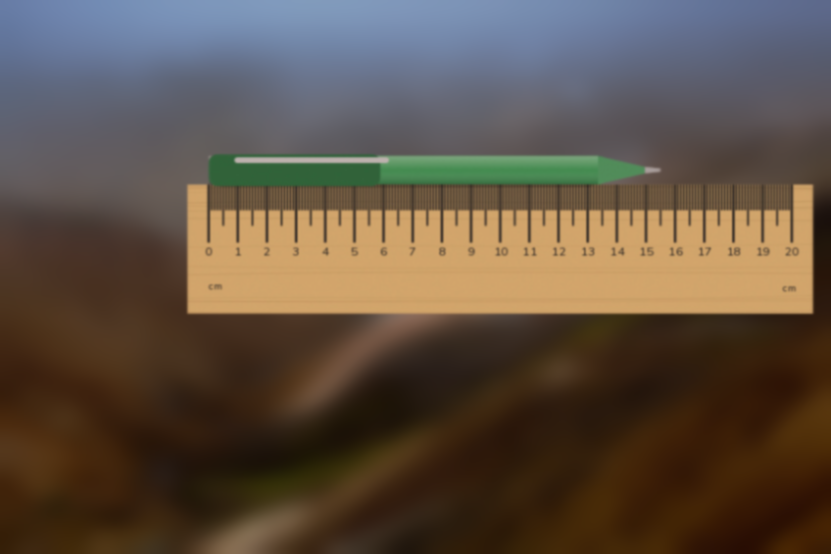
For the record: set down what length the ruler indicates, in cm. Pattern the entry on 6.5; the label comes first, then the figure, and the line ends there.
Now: 15.5
